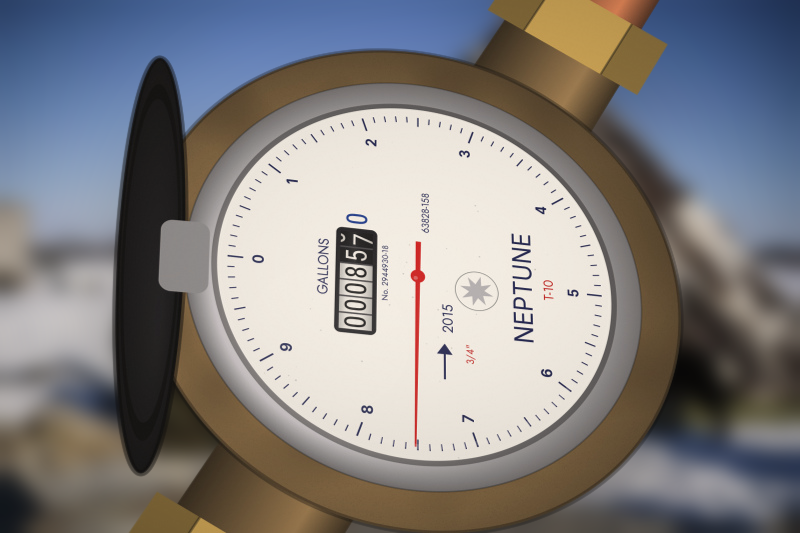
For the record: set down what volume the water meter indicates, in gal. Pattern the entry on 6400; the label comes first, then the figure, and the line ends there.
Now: 8567.5
